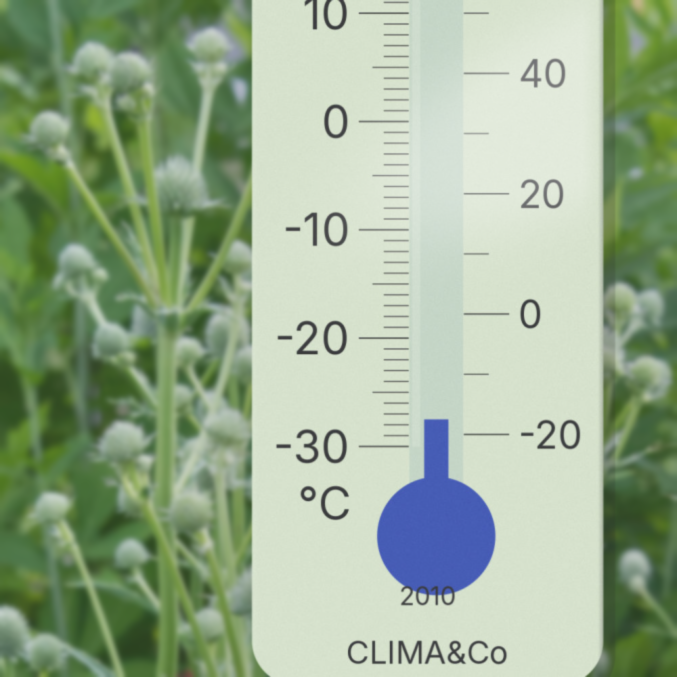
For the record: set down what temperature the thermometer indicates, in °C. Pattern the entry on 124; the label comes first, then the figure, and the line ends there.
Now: -27.5
